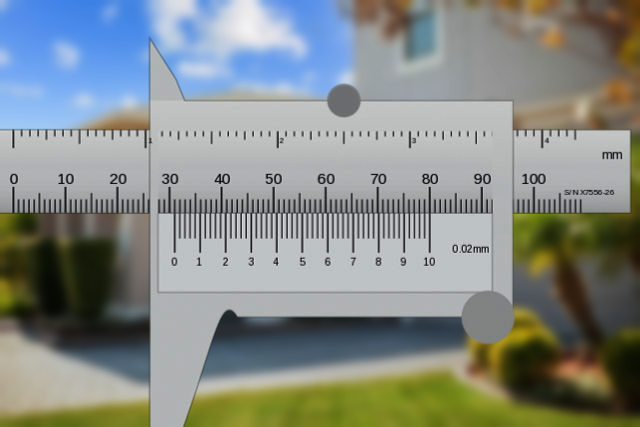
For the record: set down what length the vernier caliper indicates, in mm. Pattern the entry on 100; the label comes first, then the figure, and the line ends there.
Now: 31.0
